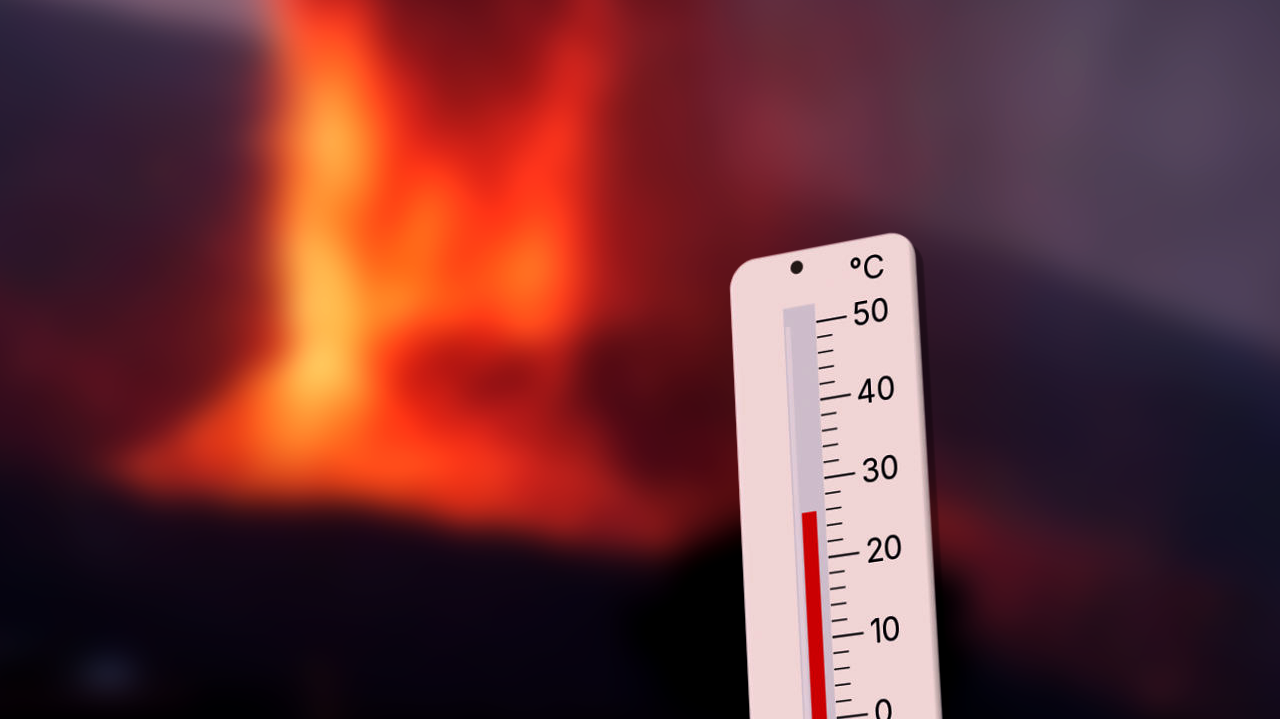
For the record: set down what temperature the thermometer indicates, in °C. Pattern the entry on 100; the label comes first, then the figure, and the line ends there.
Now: 26
